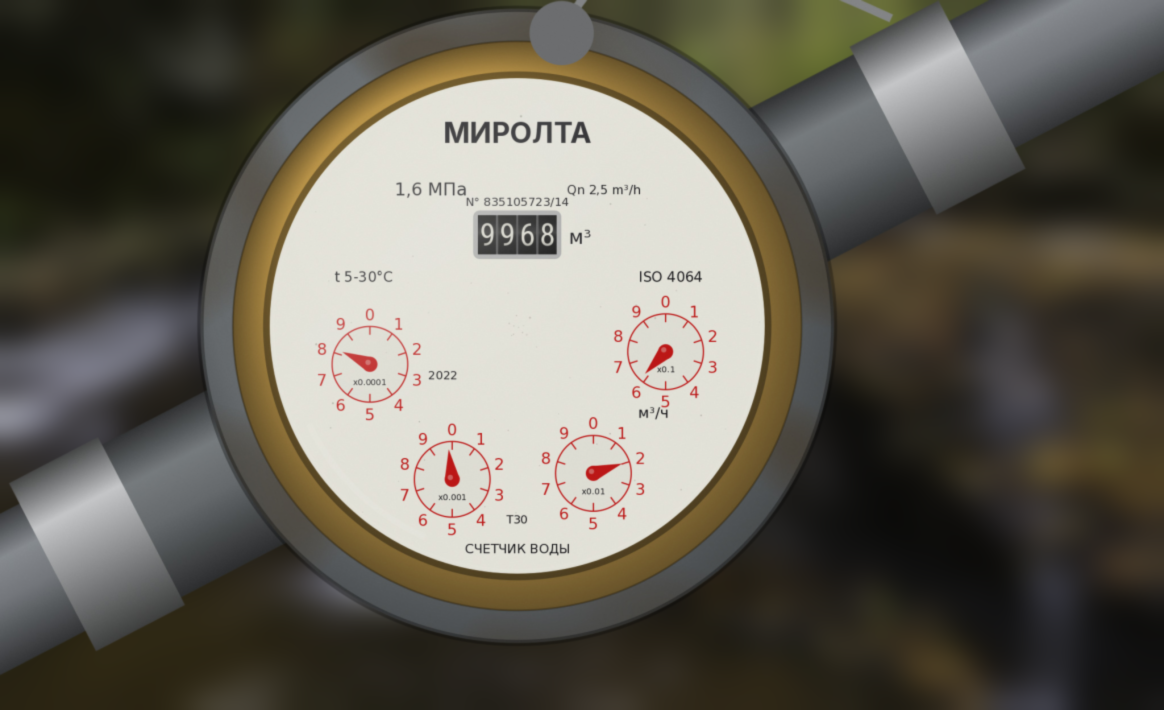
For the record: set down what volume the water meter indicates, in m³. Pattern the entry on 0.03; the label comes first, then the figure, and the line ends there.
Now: 9968.6198
